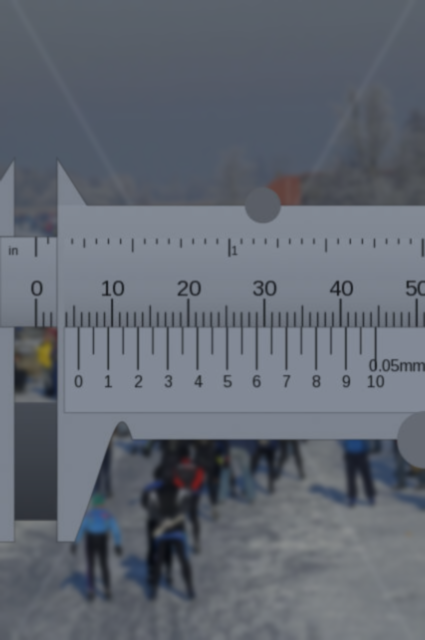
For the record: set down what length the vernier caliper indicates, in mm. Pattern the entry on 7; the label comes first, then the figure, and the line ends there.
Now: 5.6
